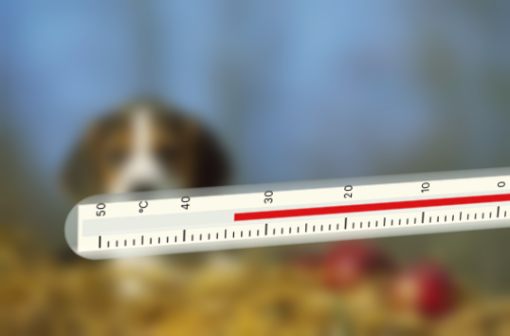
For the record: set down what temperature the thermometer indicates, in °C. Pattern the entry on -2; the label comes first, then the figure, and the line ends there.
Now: 34
